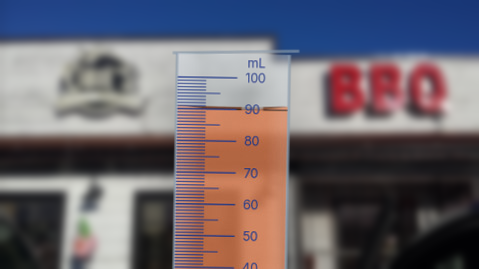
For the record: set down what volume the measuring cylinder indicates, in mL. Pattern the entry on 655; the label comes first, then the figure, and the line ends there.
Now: 90
